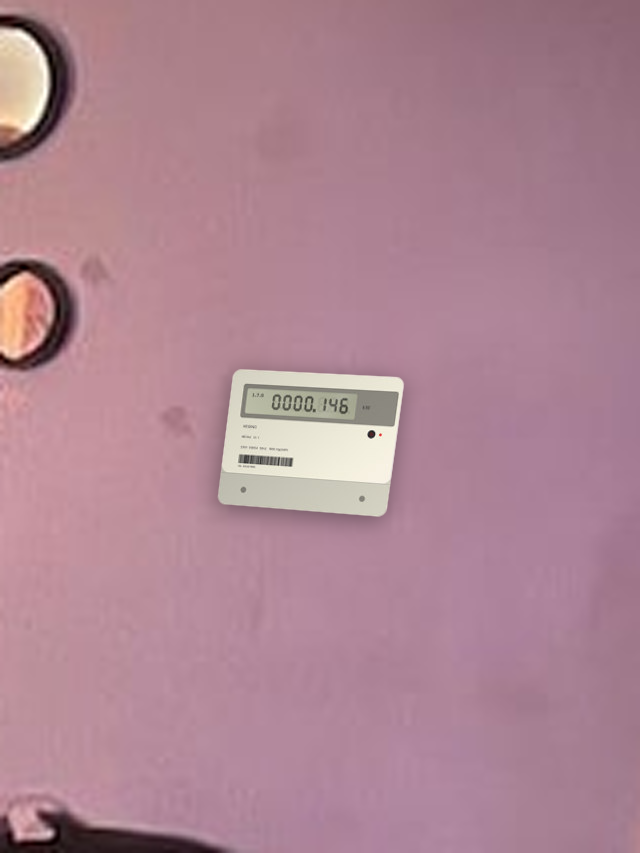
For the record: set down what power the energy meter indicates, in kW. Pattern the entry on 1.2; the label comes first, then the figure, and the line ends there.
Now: 0.146
